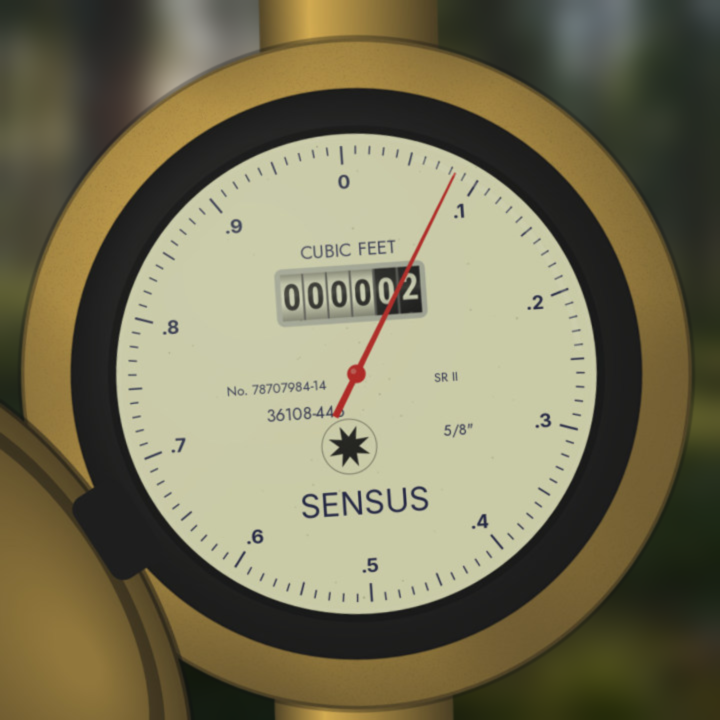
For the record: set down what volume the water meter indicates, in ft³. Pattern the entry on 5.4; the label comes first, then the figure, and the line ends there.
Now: 2.08
